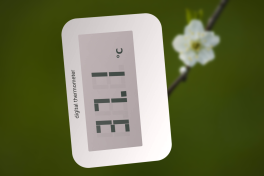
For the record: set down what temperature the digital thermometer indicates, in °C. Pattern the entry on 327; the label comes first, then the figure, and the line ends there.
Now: 37.1
